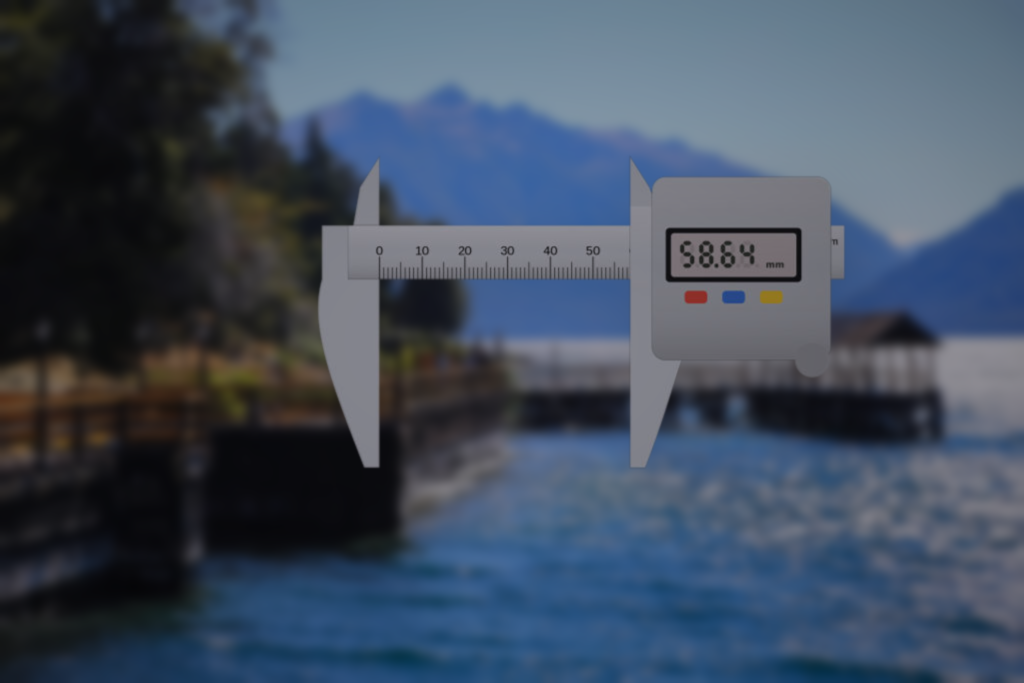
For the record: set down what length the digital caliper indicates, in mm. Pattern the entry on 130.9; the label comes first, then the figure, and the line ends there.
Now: 58.64
